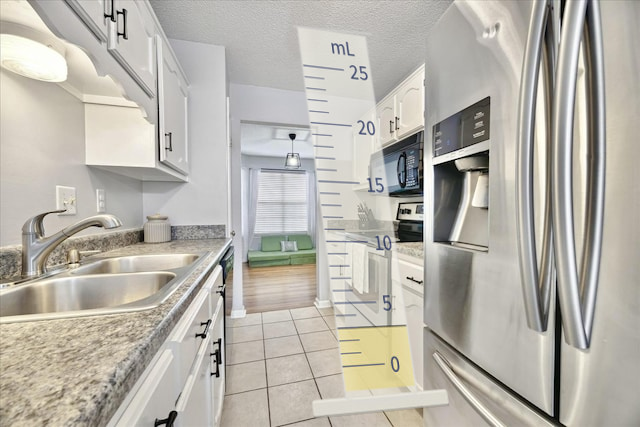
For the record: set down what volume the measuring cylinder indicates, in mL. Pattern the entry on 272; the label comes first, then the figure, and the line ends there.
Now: 3
